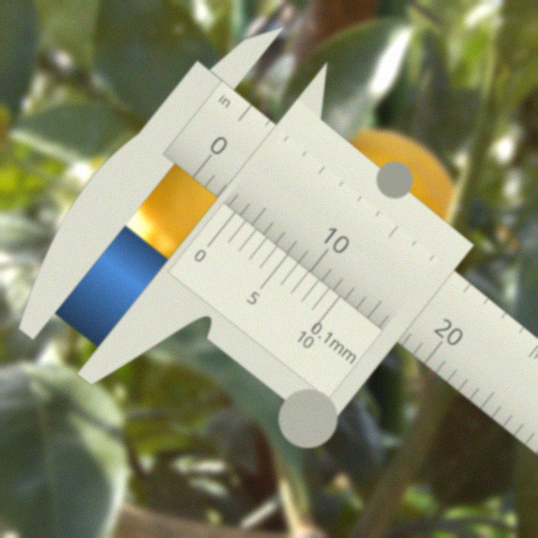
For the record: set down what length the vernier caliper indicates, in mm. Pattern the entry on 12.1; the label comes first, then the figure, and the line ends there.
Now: 3.6
